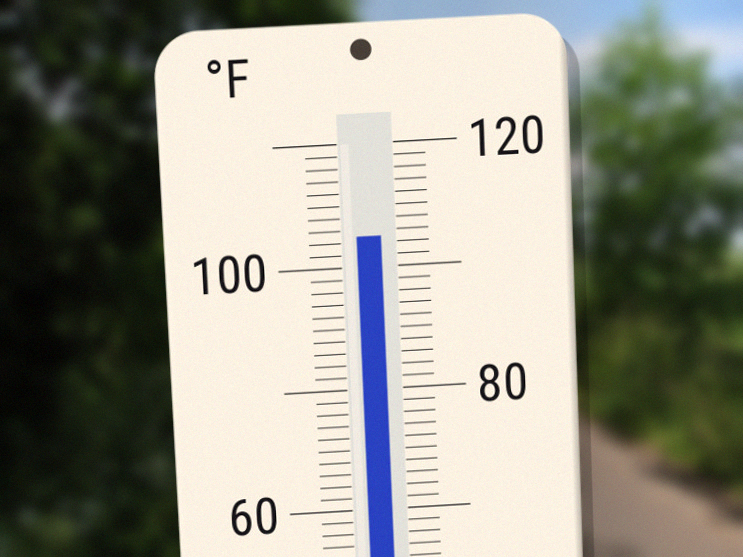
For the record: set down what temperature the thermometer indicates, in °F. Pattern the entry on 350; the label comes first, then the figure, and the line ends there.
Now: 105
